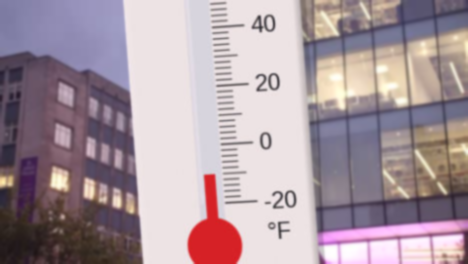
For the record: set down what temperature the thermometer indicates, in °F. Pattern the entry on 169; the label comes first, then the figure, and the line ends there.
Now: -10
